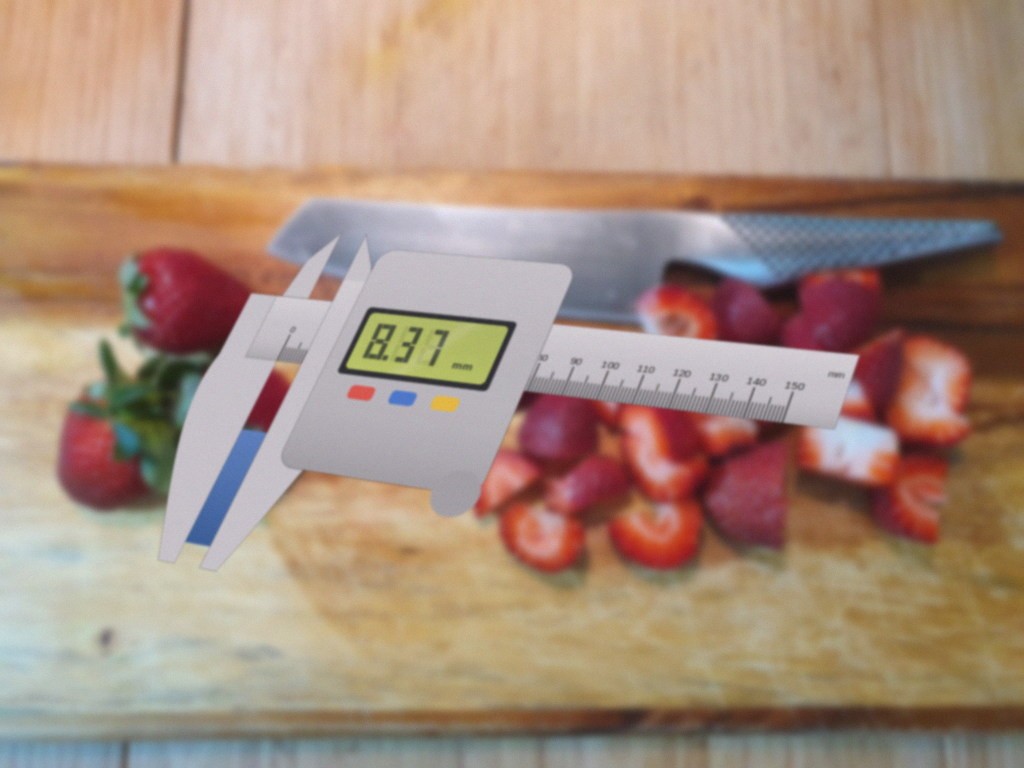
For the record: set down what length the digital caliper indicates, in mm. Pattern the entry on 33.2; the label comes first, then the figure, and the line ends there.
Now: 8.37
